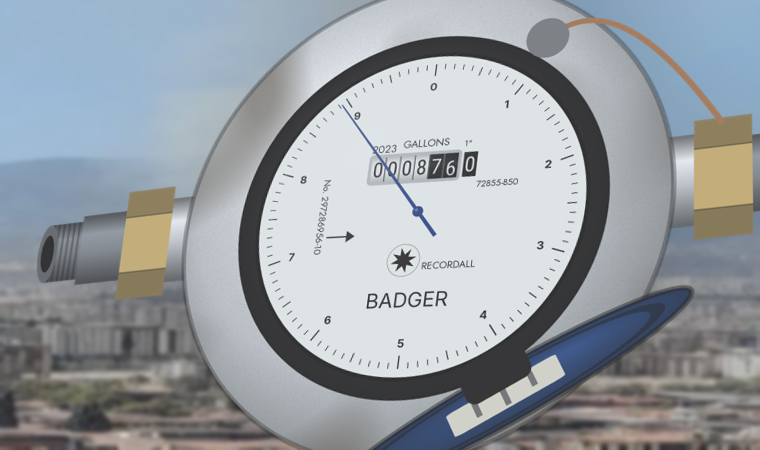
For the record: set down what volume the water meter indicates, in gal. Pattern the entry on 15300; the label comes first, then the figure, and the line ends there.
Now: 8758.9
